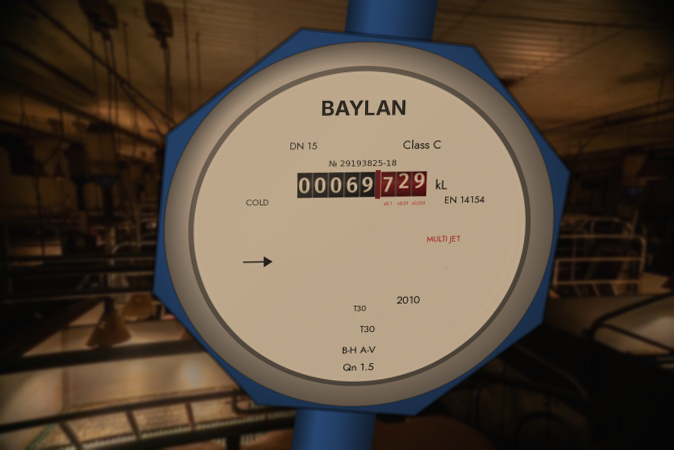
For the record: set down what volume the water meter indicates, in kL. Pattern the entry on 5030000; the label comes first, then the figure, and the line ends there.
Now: 69.729
